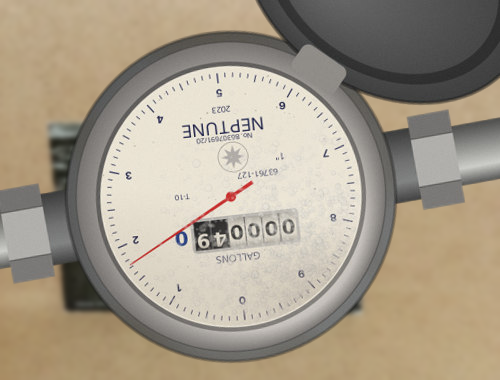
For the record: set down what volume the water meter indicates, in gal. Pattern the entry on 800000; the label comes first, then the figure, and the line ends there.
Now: 491.7
